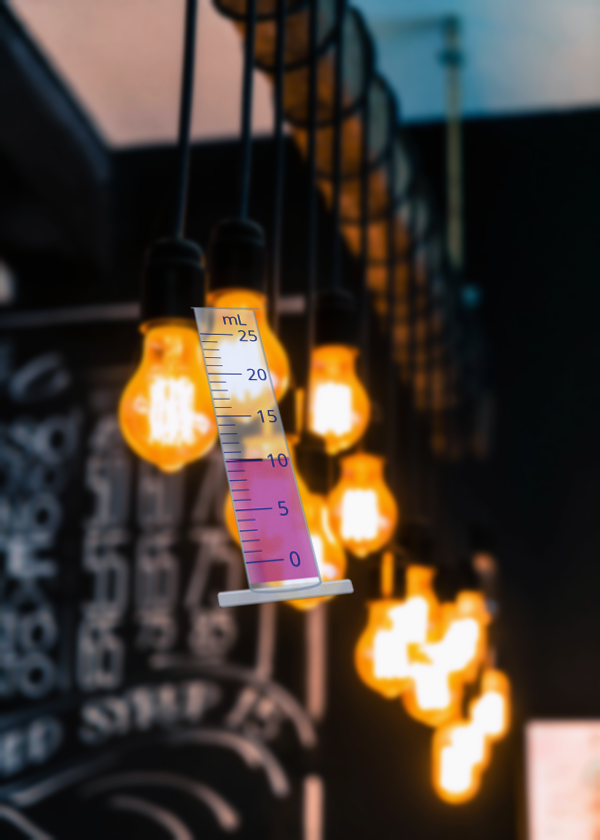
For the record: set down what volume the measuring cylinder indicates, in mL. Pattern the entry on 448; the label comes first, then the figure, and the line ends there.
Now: 10
